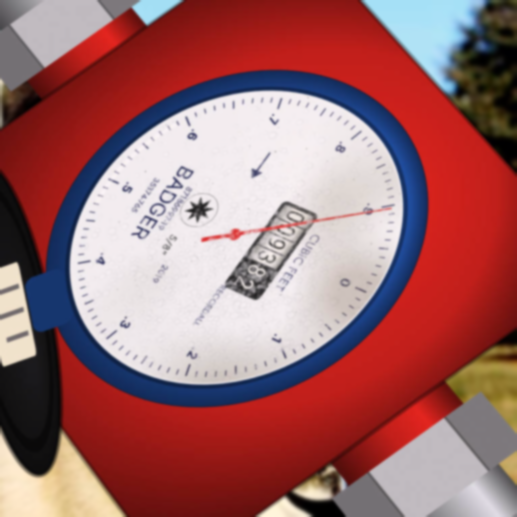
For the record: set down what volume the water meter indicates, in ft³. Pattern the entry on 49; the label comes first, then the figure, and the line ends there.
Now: 9381.90
